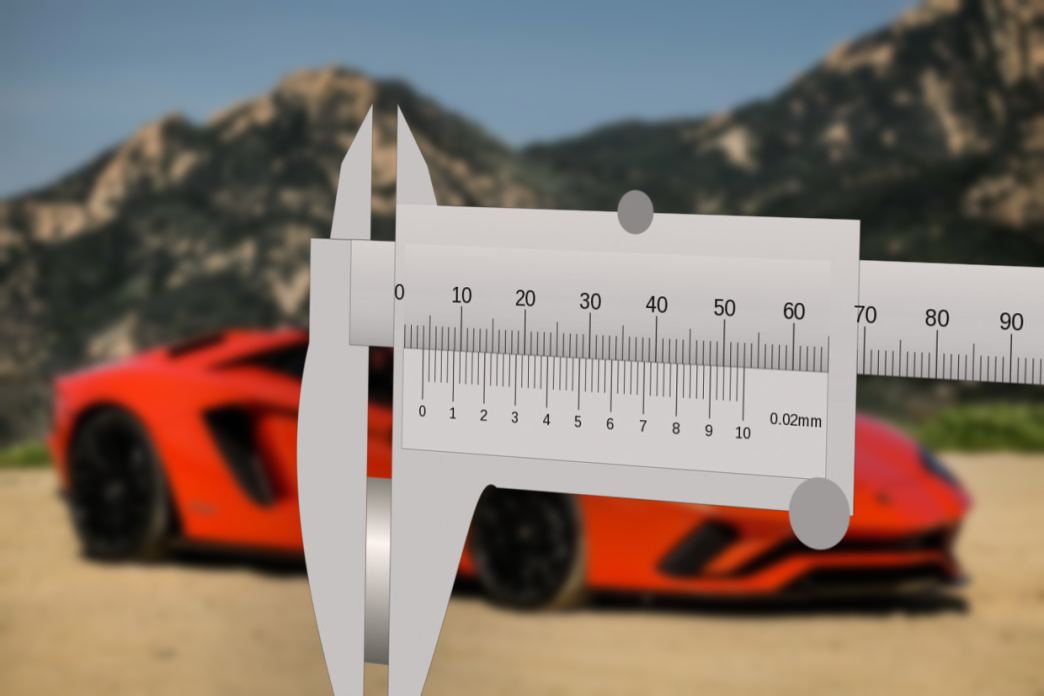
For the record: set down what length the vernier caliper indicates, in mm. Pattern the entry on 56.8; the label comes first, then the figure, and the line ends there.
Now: 4.0
